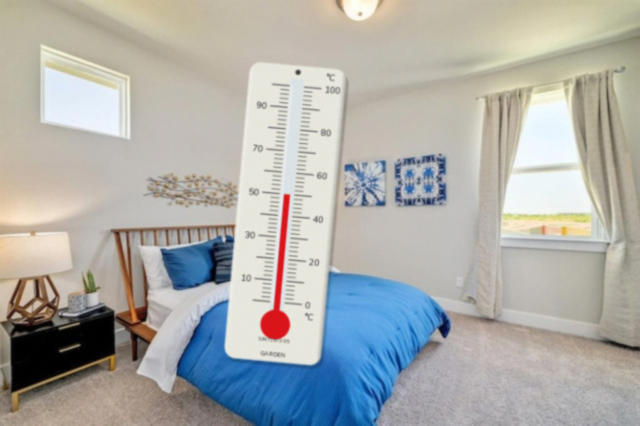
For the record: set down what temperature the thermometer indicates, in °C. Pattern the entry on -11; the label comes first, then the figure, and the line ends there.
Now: 50
